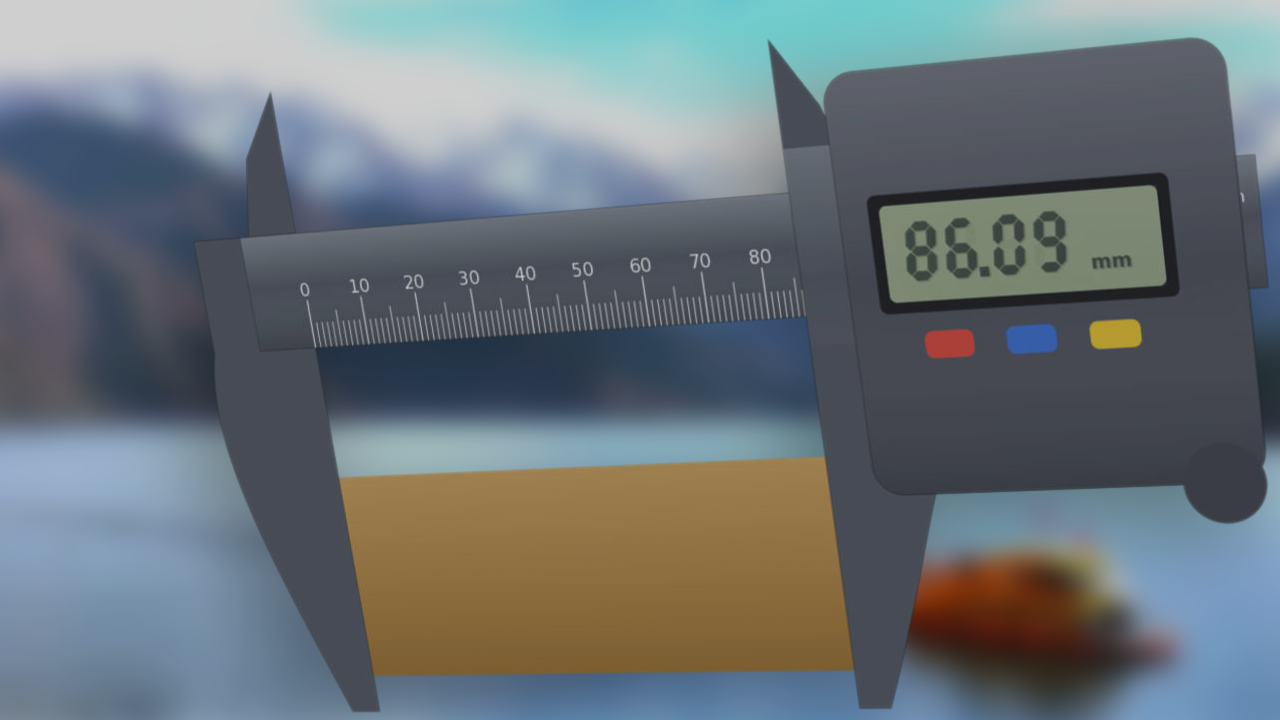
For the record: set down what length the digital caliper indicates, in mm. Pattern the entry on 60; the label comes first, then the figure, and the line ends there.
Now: 86.09
